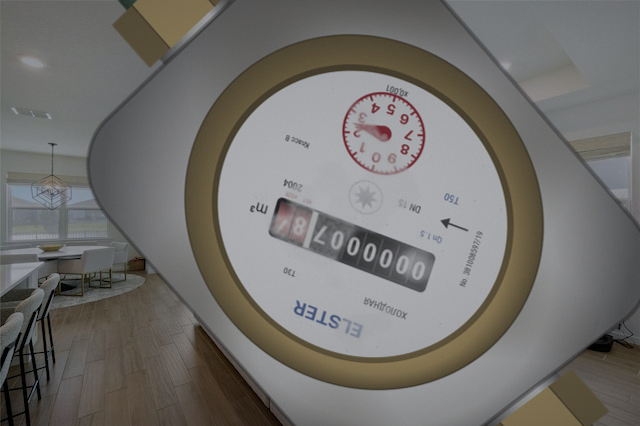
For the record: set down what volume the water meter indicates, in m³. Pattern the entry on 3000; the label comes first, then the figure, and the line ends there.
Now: 7.872
